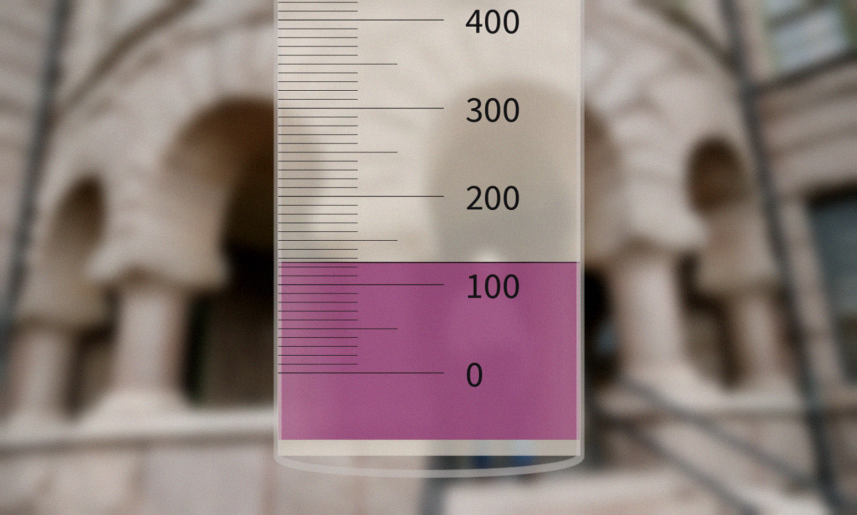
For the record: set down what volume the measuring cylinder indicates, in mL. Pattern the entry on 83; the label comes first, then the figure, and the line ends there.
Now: 125
